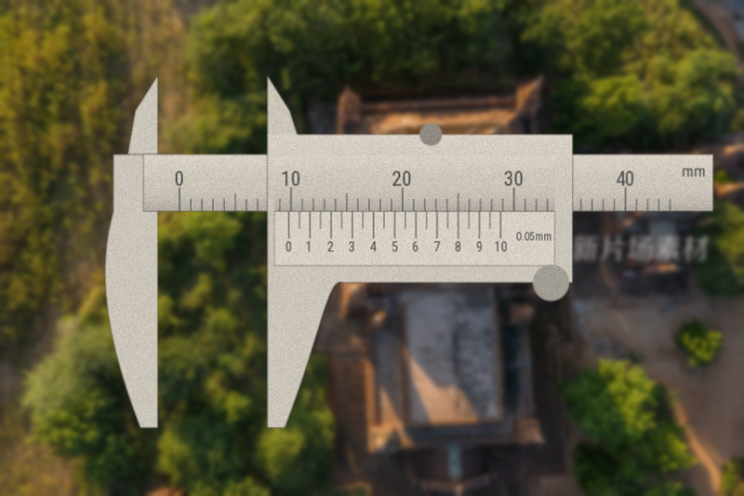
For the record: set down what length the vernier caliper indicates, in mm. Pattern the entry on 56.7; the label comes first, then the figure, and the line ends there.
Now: 9.8
